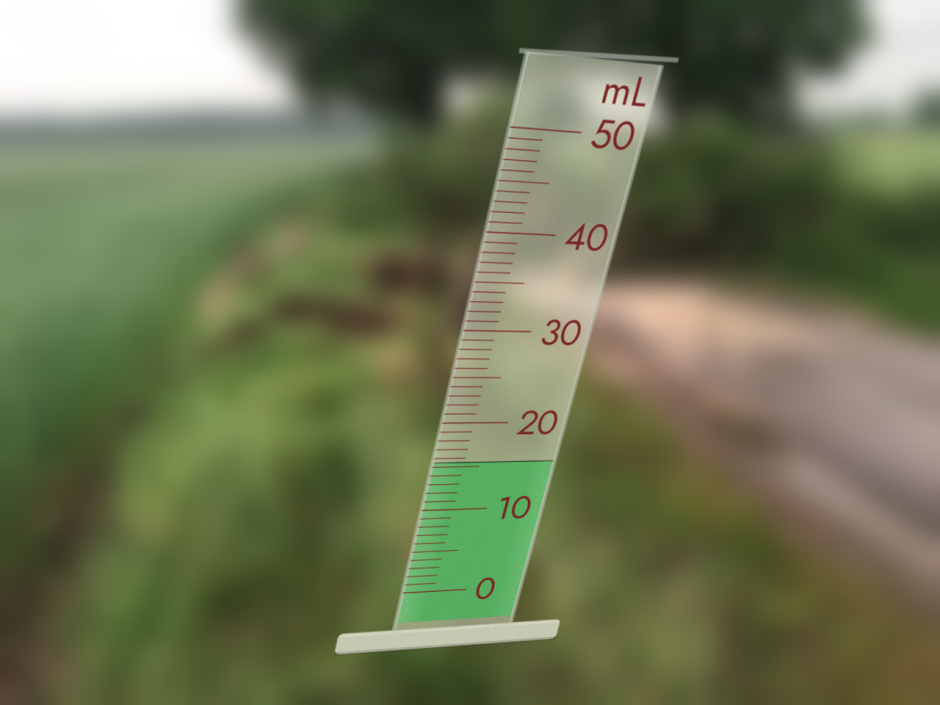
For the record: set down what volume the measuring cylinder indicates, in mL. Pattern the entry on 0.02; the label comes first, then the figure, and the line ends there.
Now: 15.5
